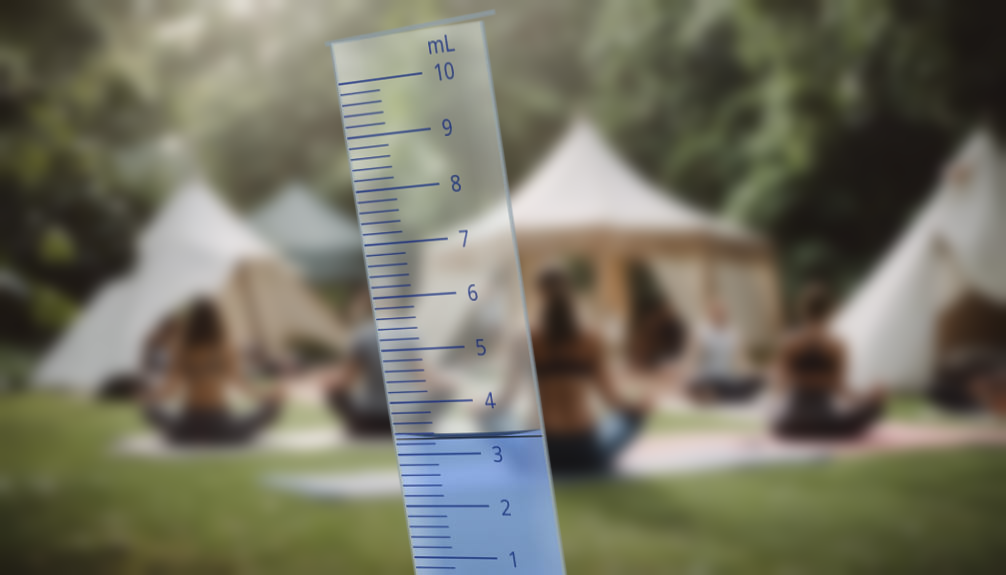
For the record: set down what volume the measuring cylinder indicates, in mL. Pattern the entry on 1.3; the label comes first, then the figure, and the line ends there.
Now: 3.3
